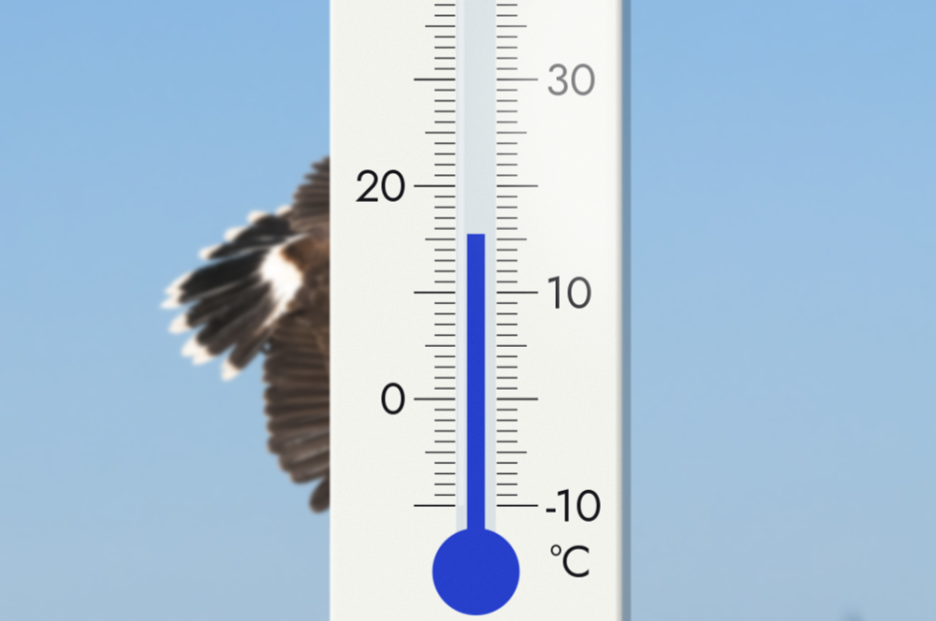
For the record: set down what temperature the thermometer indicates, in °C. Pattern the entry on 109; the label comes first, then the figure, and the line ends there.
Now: 15.5
